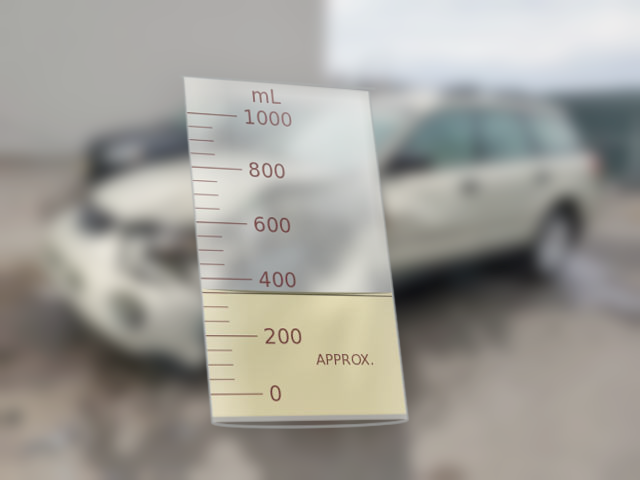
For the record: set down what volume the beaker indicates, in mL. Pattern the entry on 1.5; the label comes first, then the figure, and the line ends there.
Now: 350
